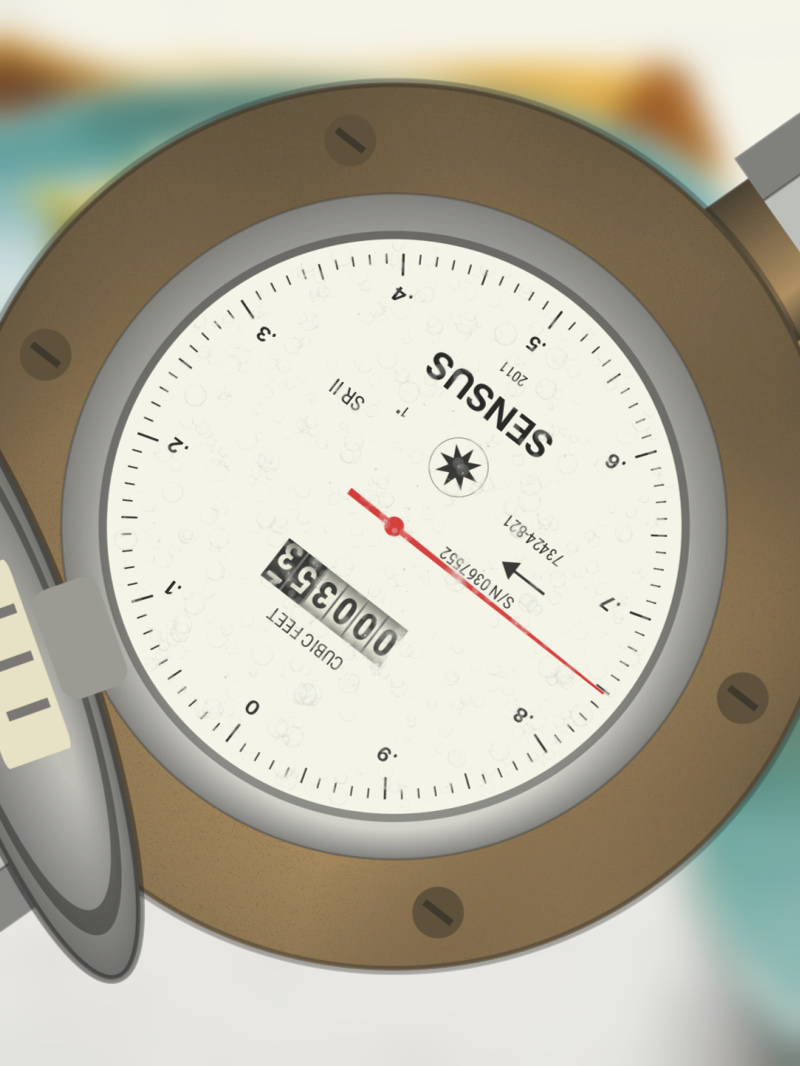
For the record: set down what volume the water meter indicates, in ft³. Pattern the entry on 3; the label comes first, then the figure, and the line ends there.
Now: 352.75
